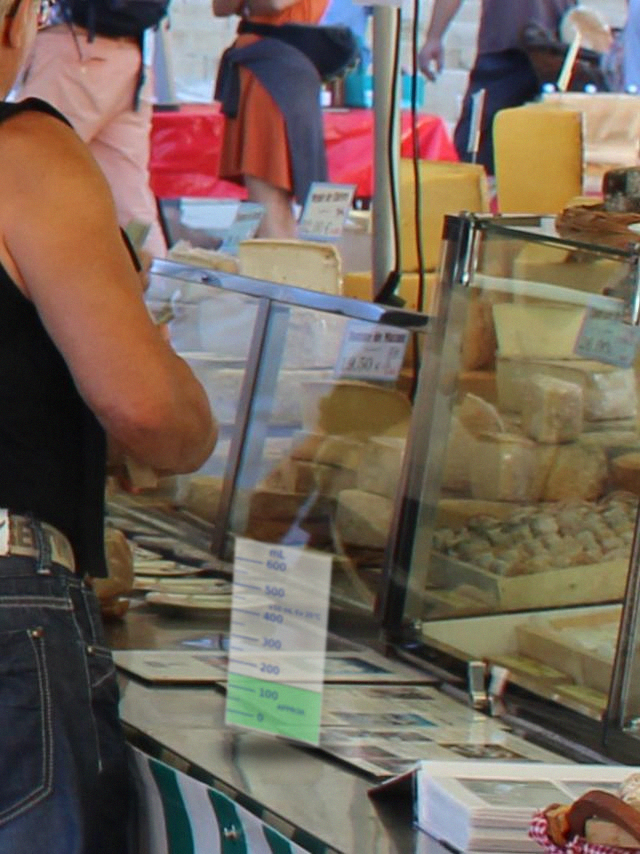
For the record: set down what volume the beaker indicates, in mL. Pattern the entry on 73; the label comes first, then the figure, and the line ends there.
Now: 150
